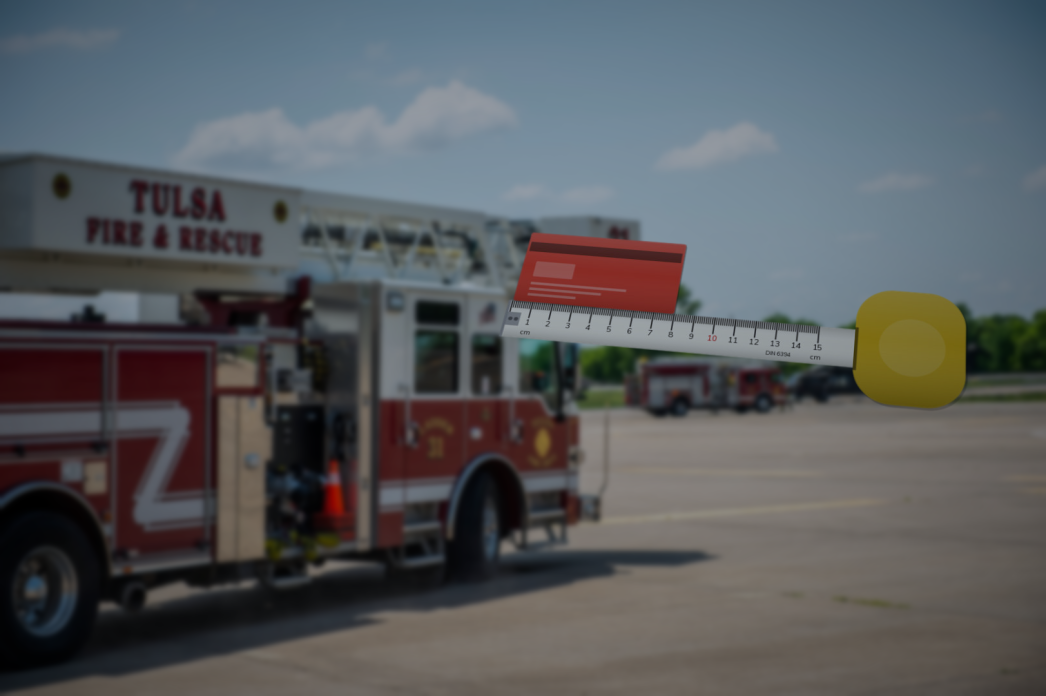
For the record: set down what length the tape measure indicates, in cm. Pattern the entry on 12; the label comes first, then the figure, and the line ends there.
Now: 8
